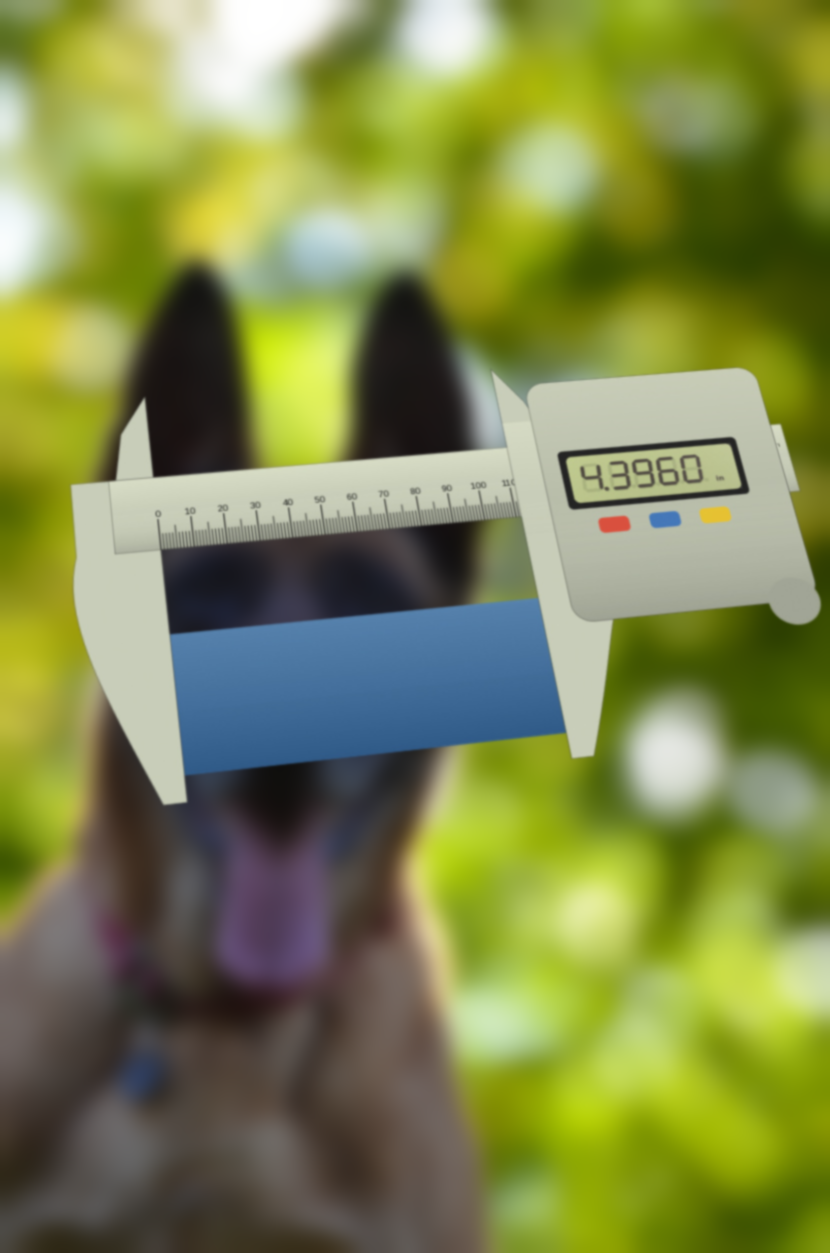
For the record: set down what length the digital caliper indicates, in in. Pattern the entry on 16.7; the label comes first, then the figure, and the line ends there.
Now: 4.3960
